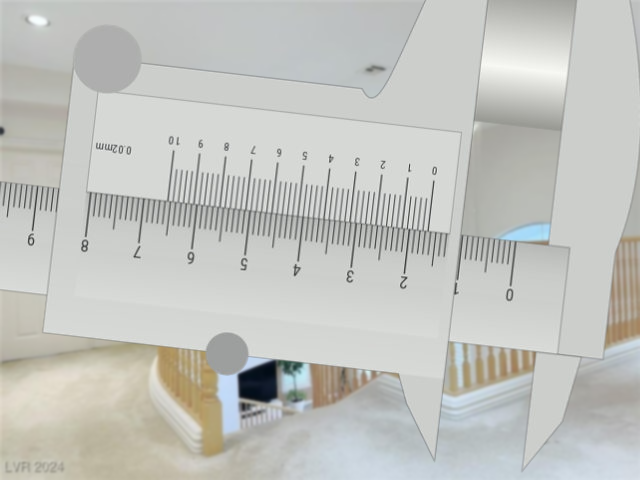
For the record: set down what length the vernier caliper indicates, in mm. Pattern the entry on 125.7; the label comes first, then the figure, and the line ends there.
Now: 16.5
